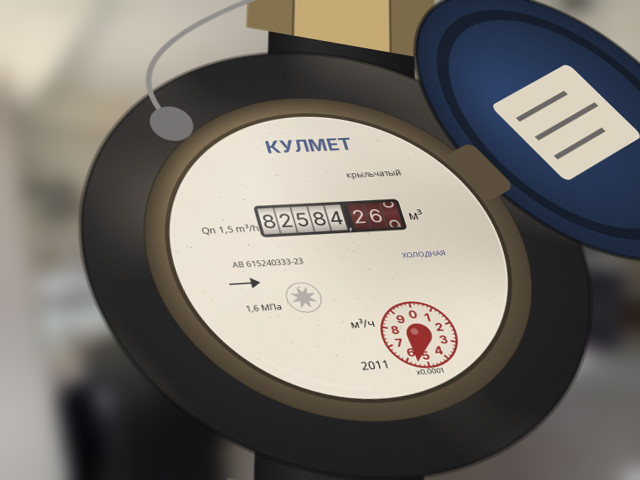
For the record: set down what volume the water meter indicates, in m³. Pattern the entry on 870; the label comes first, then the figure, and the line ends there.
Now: 82584.2685
